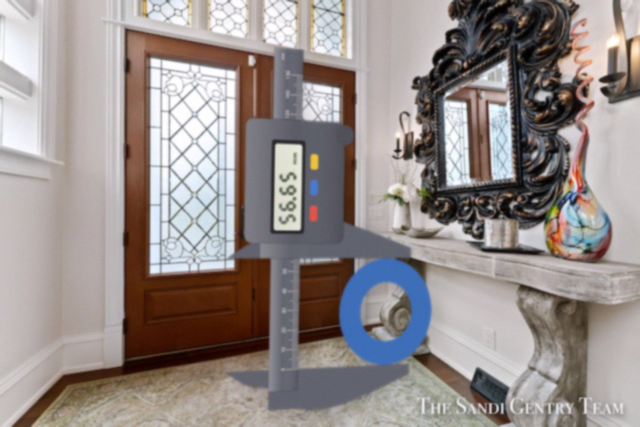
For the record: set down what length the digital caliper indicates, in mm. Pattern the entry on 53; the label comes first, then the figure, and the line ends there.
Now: 56.65
